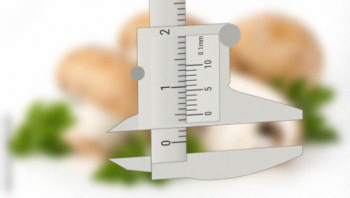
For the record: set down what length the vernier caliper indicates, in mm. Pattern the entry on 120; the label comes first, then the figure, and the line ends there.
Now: 4.8
